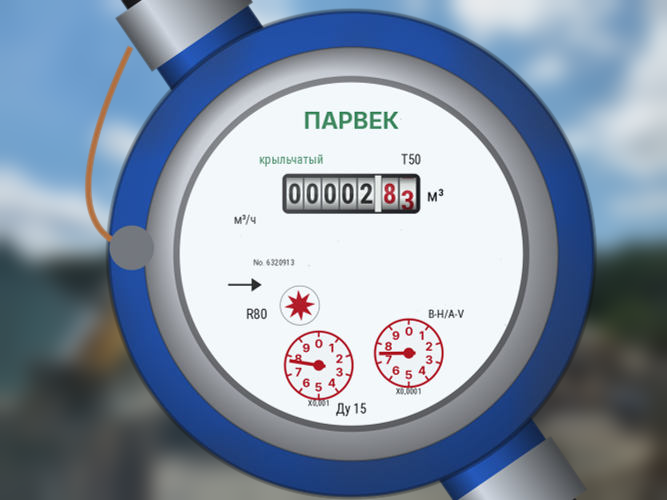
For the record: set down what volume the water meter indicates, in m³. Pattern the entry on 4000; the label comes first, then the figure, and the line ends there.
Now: 2.8277
